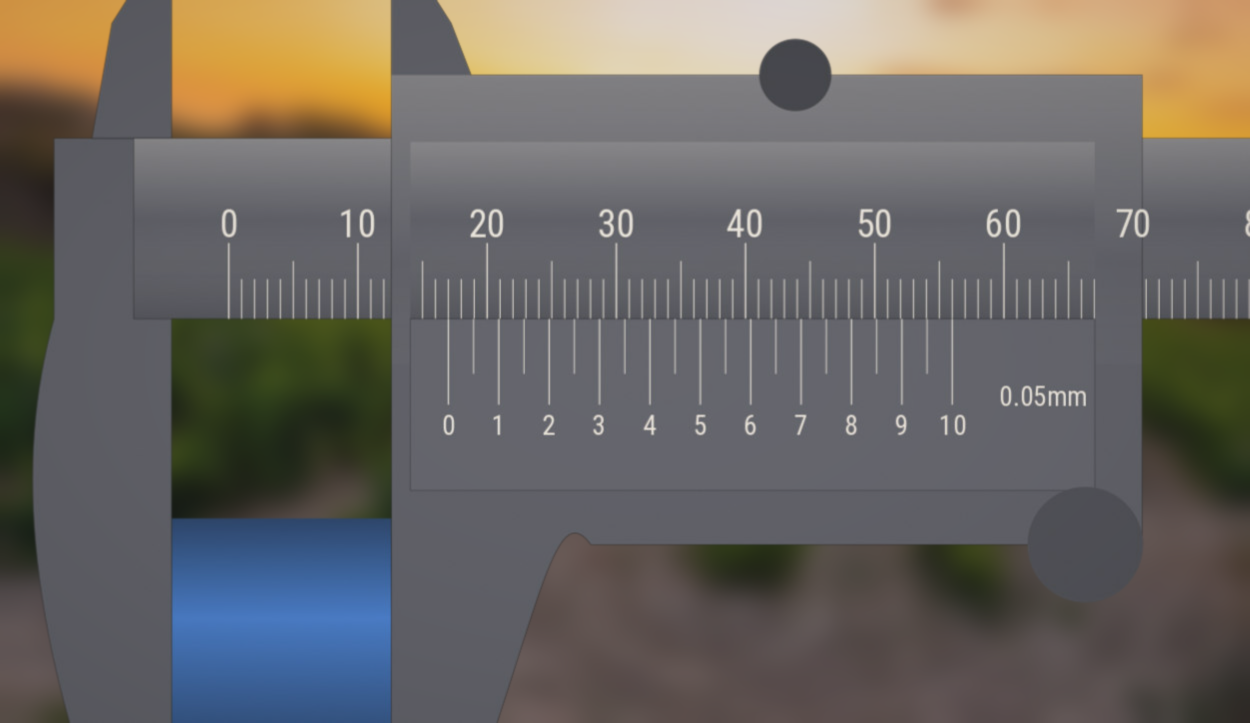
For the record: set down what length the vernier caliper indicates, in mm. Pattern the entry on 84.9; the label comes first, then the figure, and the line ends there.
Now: 17.0
